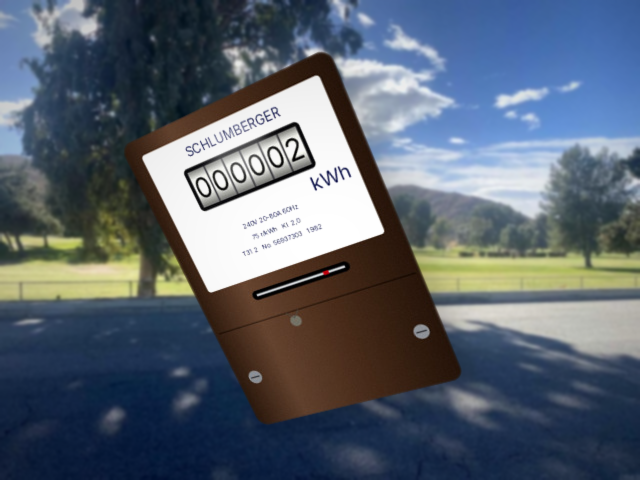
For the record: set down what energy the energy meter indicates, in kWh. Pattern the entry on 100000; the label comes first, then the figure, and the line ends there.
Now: 2
